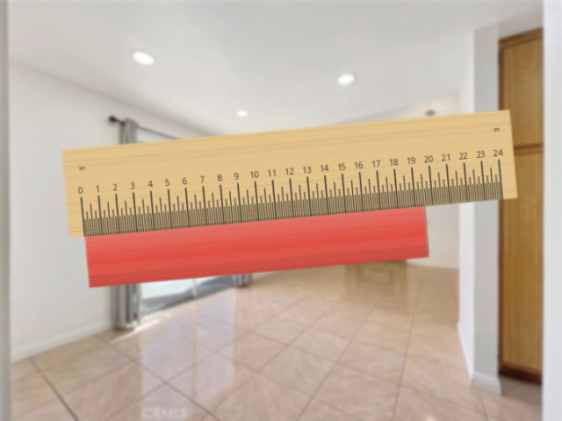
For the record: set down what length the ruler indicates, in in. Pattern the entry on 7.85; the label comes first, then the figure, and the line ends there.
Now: 19.5
